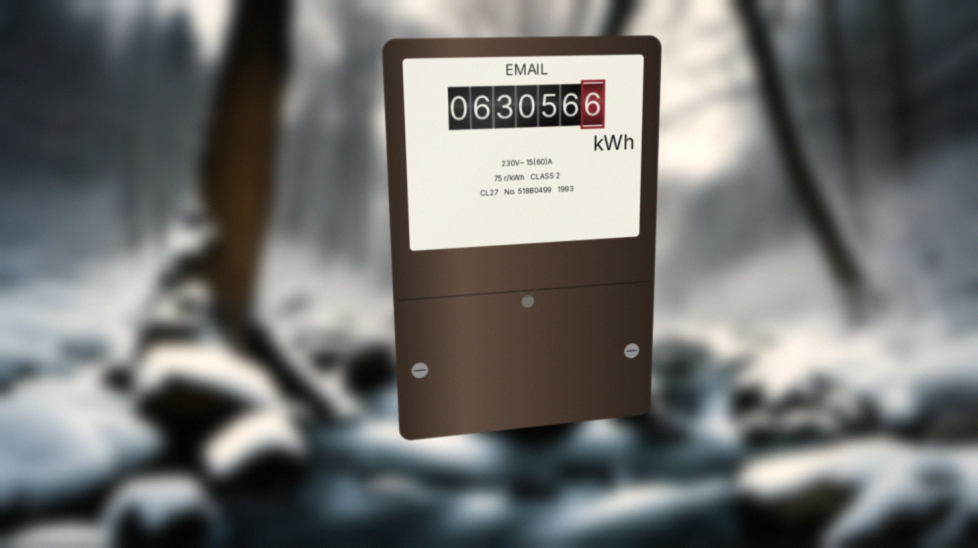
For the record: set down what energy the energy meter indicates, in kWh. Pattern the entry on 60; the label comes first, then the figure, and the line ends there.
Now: 63056.6
